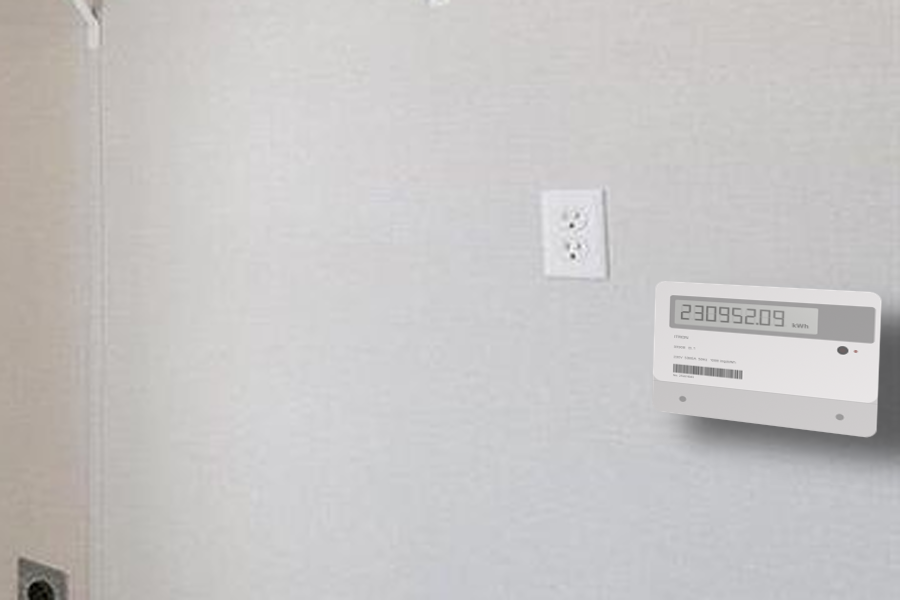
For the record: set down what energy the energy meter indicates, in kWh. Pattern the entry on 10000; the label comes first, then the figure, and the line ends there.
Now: 230952.09
